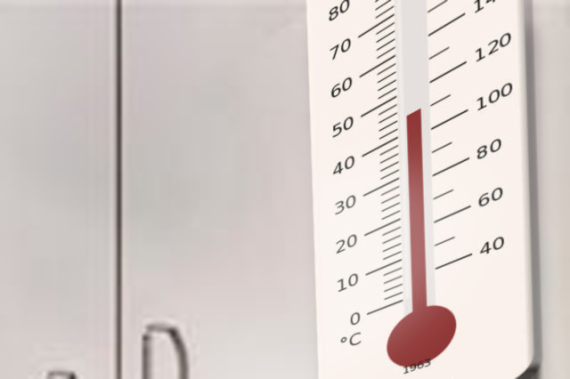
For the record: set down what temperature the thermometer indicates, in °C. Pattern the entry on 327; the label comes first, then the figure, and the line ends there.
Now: 44
